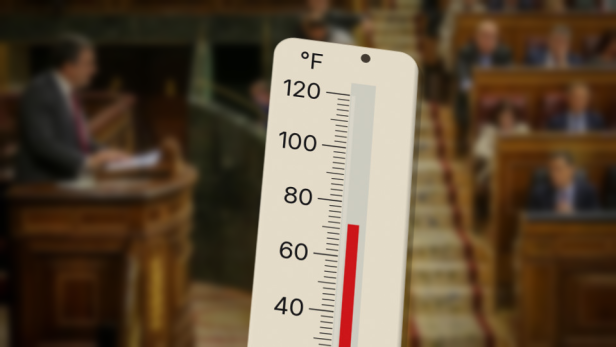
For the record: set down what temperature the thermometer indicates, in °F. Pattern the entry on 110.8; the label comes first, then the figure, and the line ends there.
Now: 72
